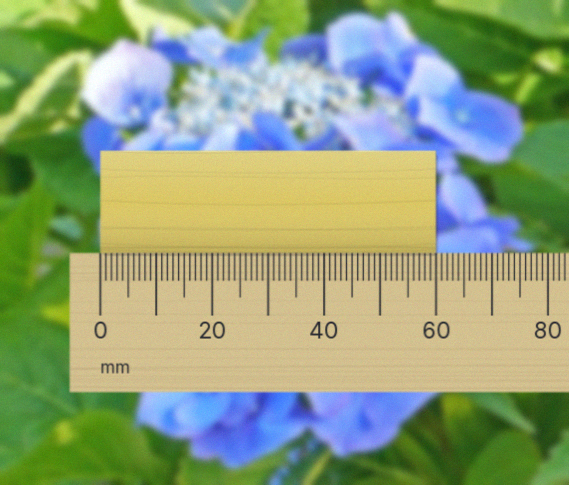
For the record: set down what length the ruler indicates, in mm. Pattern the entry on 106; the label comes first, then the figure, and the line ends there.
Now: 60
